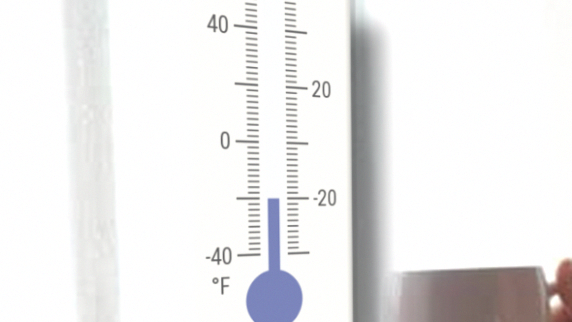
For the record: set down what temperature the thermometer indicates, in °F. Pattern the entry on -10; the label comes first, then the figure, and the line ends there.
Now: -20
